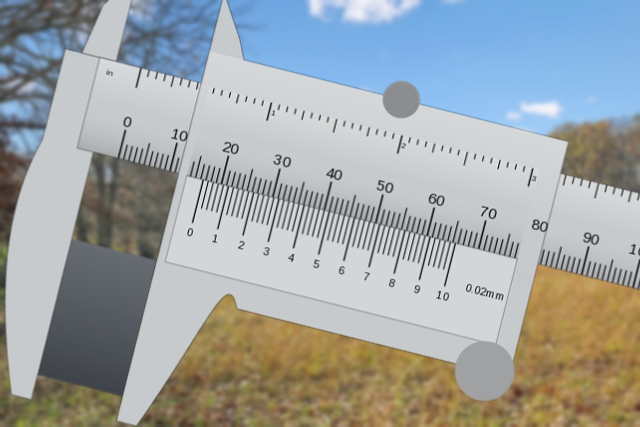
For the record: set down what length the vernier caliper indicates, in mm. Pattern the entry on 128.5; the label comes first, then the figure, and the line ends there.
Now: 16.5
